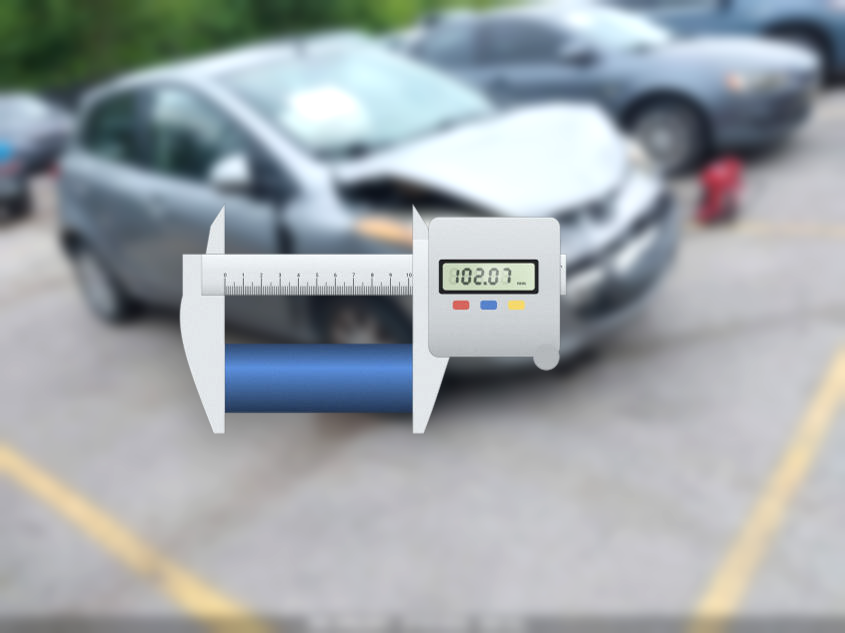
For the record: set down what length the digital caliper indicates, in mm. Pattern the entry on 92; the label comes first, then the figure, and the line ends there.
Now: 102.07
